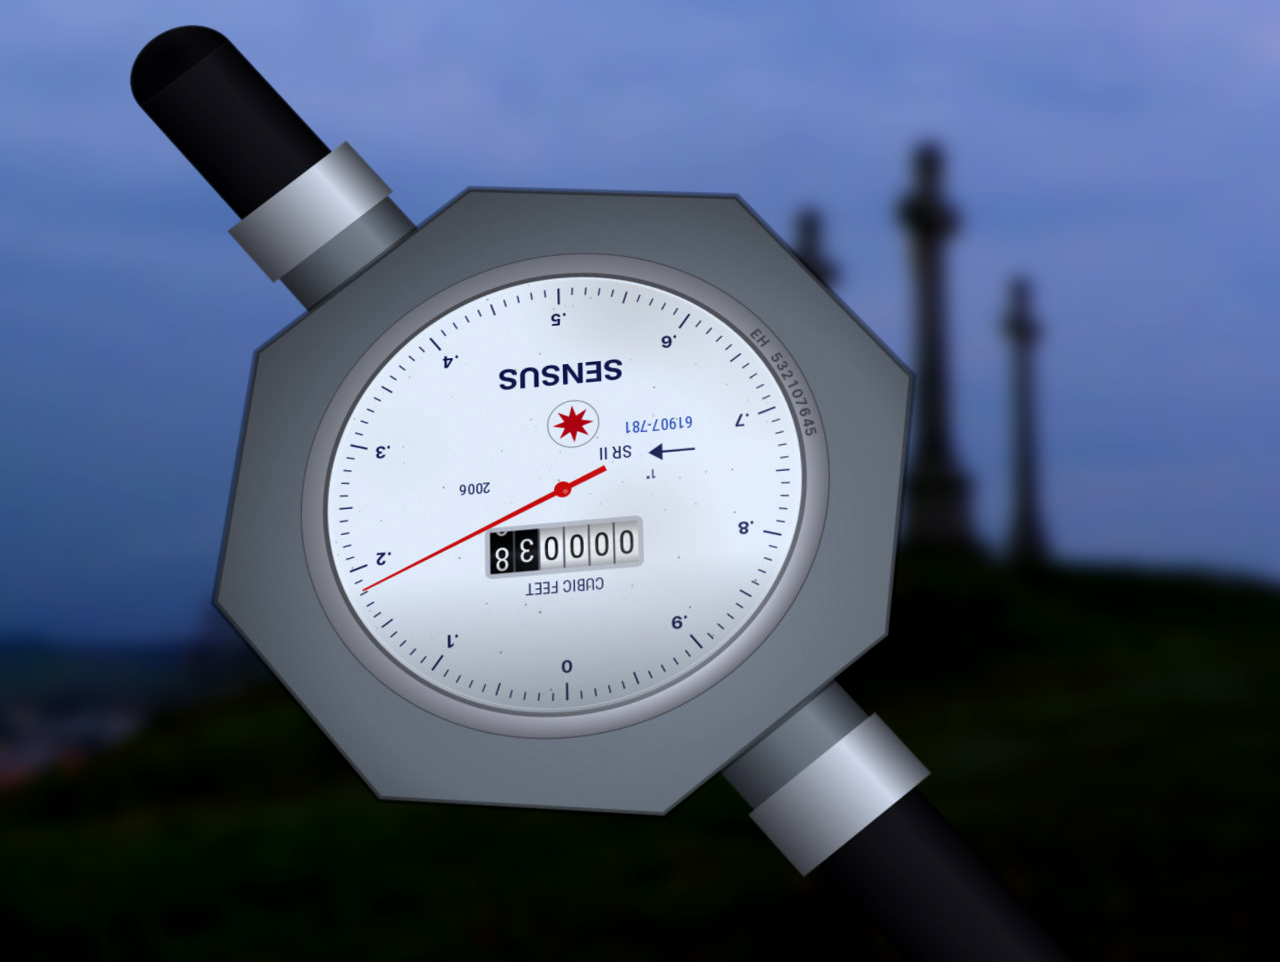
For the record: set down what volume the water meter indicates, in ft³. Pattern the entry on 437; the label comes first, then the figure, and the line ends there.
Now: 38.18
